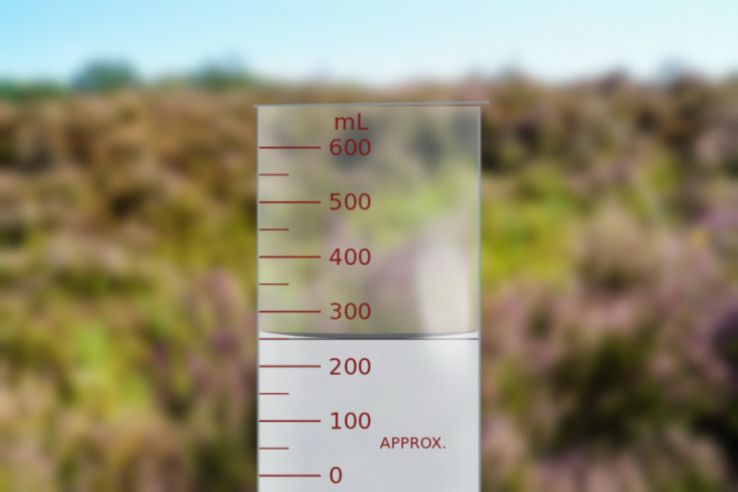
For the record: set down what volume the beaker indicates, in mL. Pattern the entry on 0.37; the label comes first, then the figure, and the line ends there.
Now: 250
